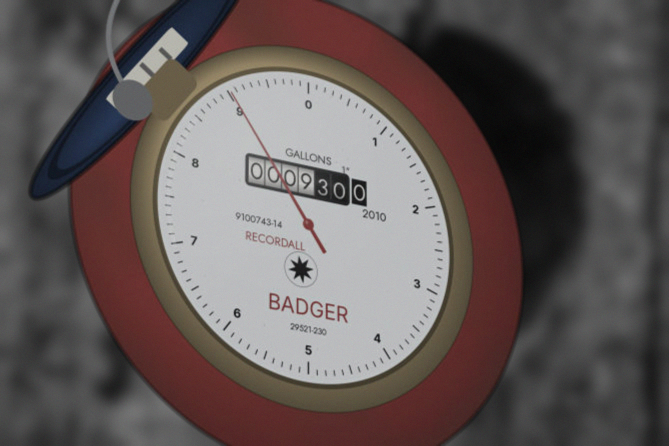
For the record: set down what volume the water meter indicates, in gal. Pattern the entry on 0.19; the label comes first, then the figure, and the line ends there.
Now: 9299.0
